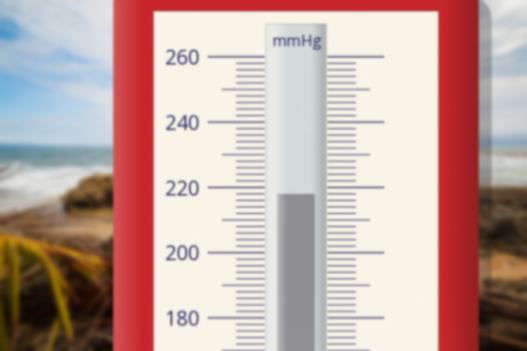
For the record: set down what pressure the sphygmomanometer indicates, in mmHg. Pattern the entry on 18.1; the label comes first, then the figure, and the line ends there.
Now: 218
